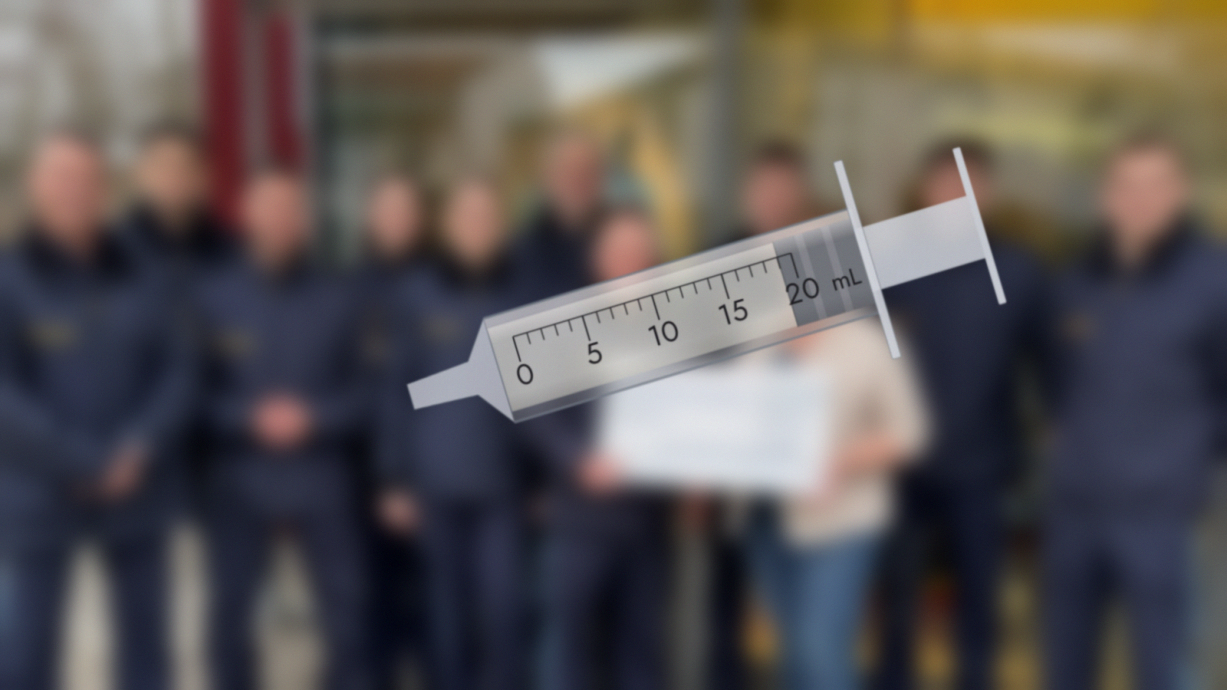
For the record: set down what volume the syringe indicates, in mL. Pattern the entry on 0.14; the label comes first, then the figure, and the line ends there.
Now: 19
